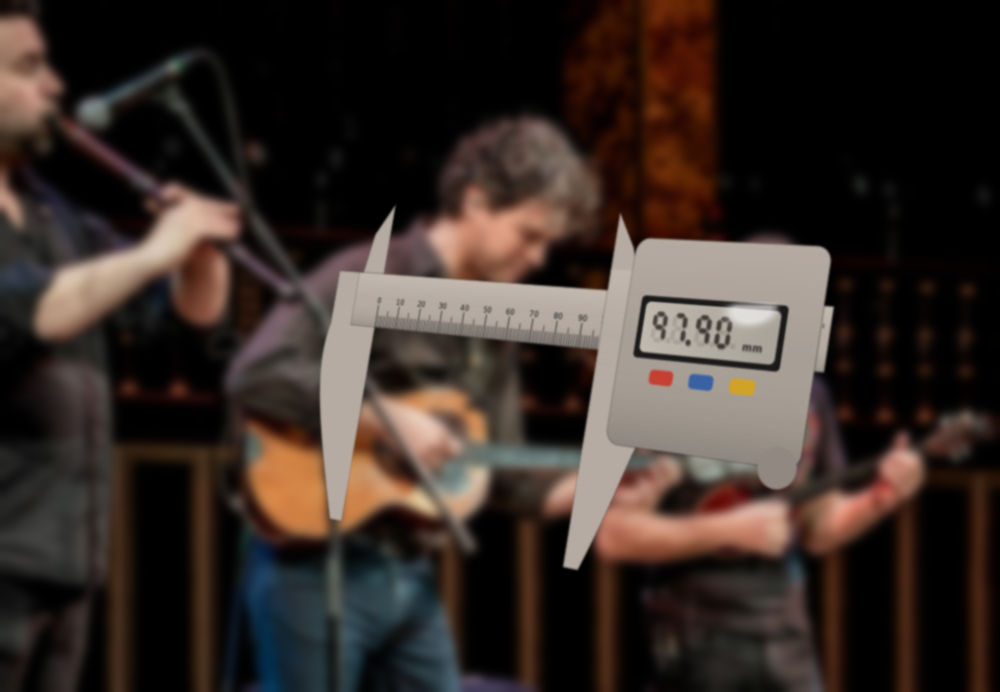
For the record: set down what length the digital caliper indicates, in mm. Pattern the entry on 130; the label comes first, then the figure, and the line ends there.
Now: 97.90
